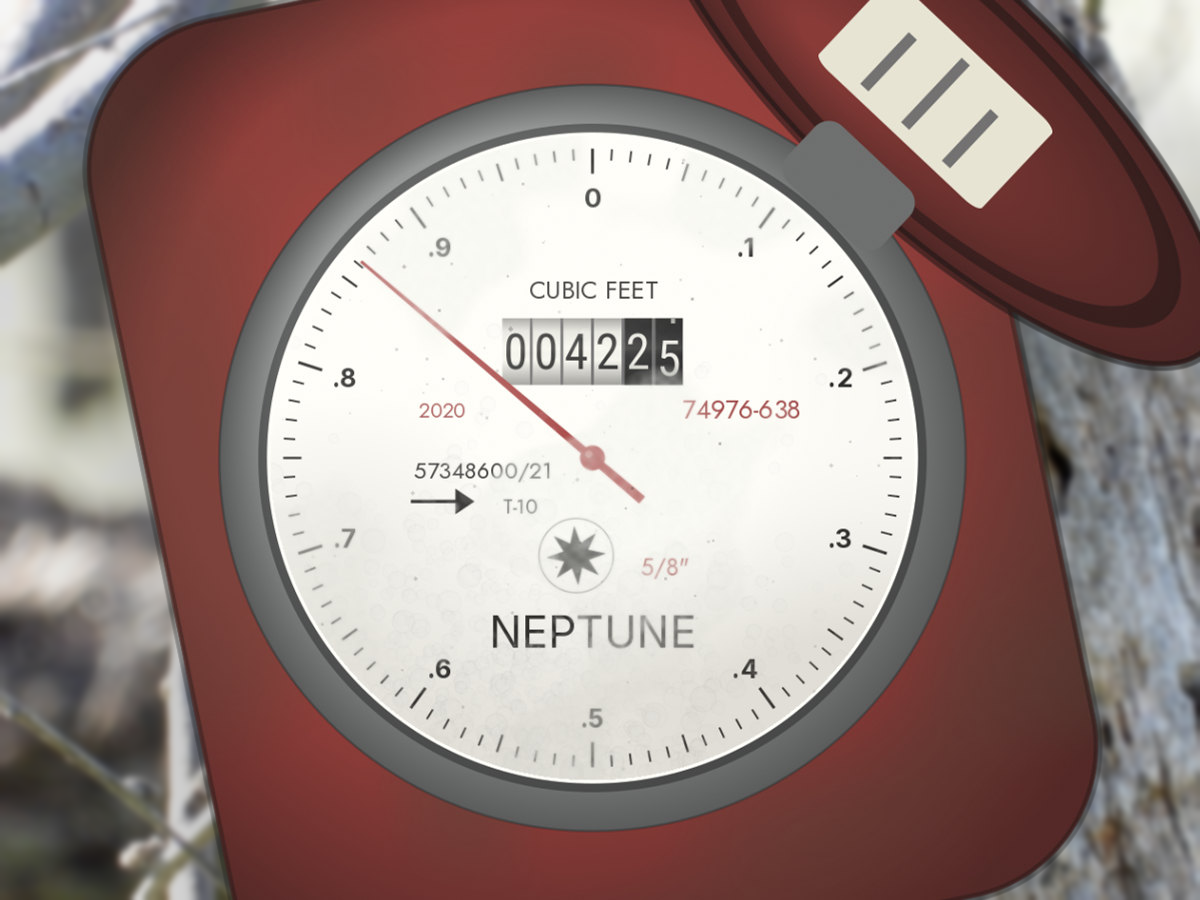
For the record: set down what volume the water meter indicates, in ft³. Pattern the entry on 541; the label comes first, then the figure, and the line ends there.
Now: 4224.86
